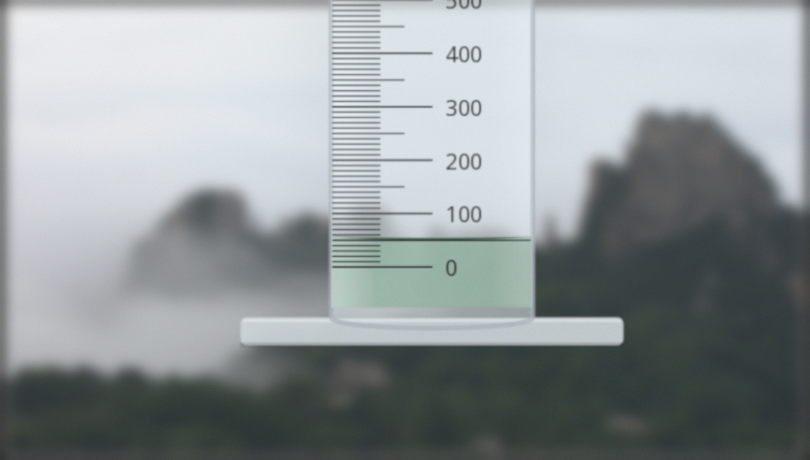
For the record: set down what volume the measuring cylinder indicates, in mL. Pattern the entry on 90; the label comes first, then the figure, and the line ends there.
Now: 50
